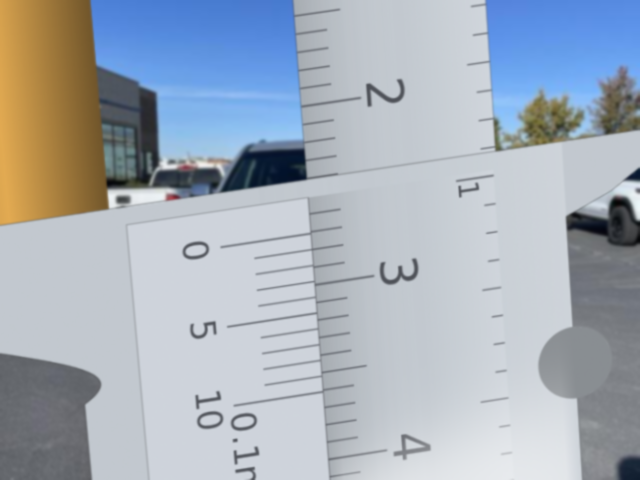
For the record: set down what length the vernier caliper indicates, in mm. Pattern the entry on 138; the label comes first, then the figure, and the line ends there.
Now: 27.1
